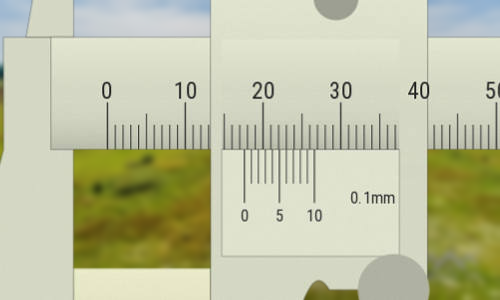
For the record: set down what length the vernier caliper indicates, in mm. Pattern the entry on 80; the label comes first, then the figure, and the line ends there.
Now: 17.6
